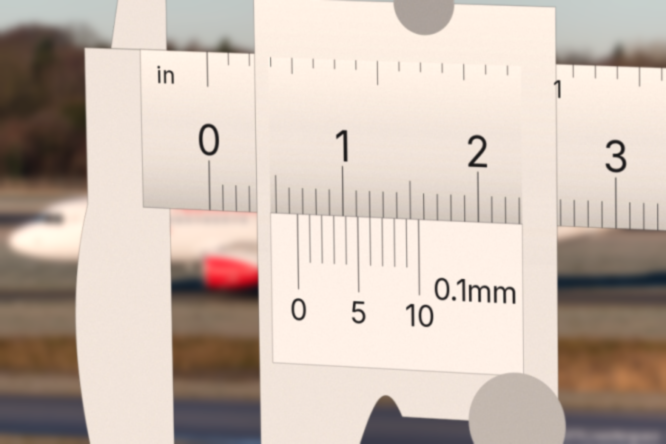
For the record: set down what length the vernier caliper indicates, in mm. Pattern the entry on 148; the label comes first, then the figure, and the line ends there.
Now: 6.6
